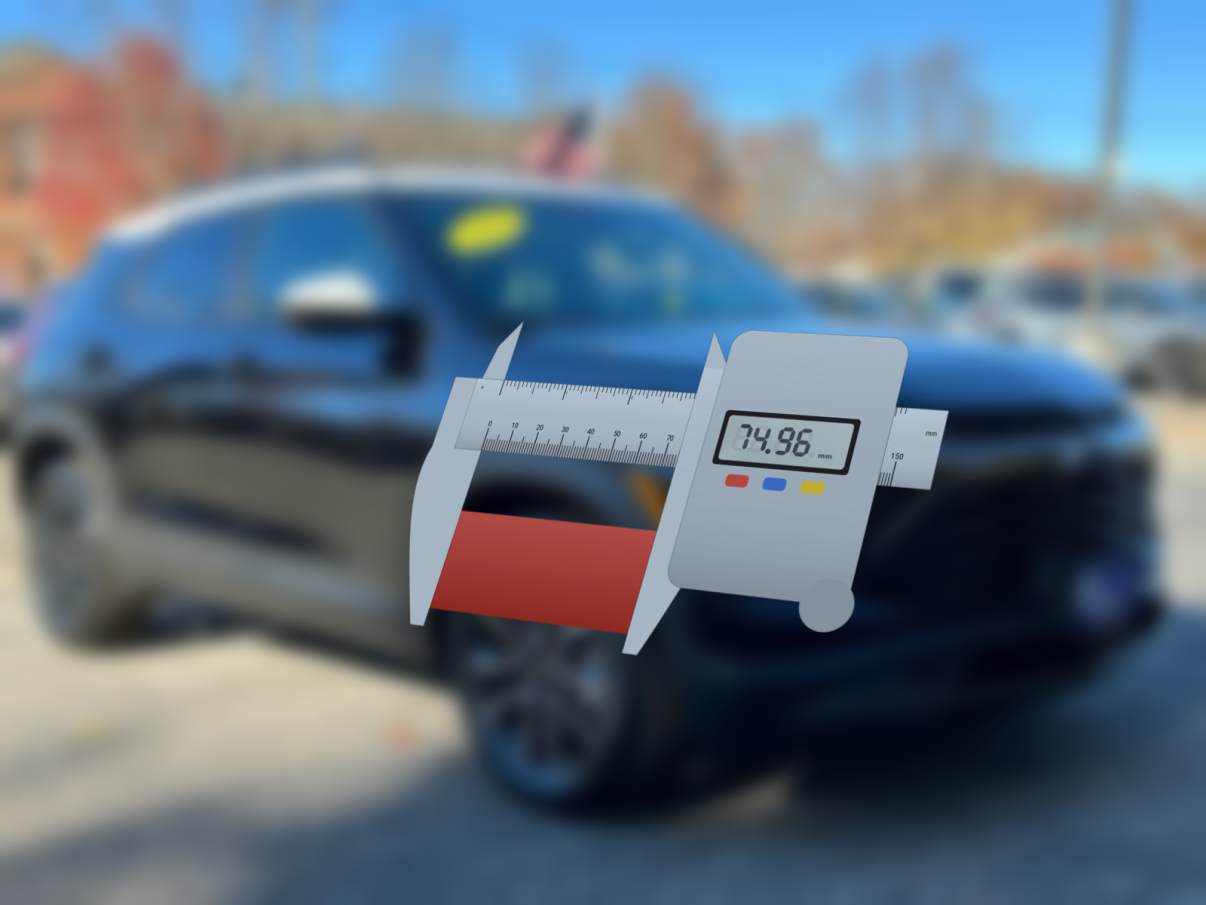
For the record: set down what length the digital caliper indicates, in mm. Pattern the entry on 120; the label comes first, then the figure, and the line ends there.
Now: 74.96
